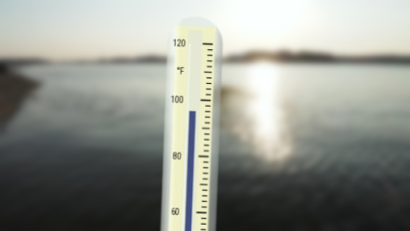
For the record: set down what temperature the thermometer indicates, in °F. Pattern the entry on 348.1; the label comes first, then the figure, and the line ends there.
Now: 96
